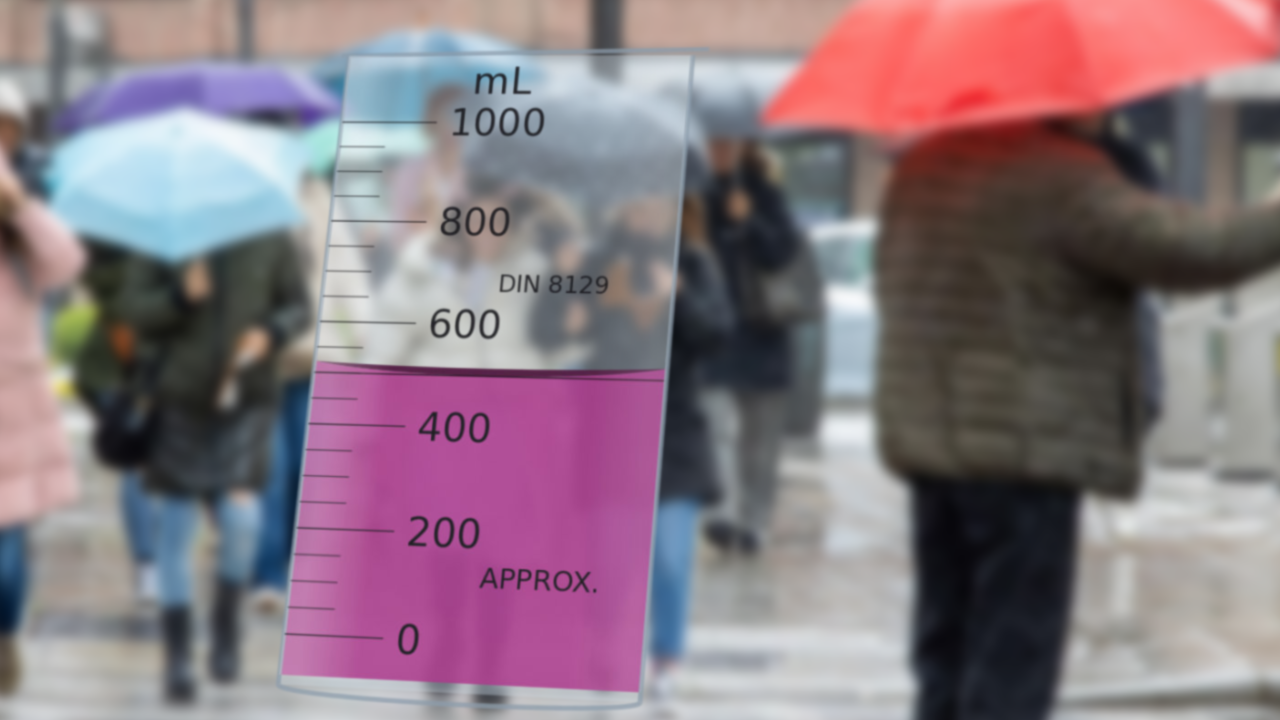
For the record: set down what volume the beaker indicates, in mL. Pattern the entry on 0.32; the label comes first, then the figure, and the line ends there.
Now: 500
